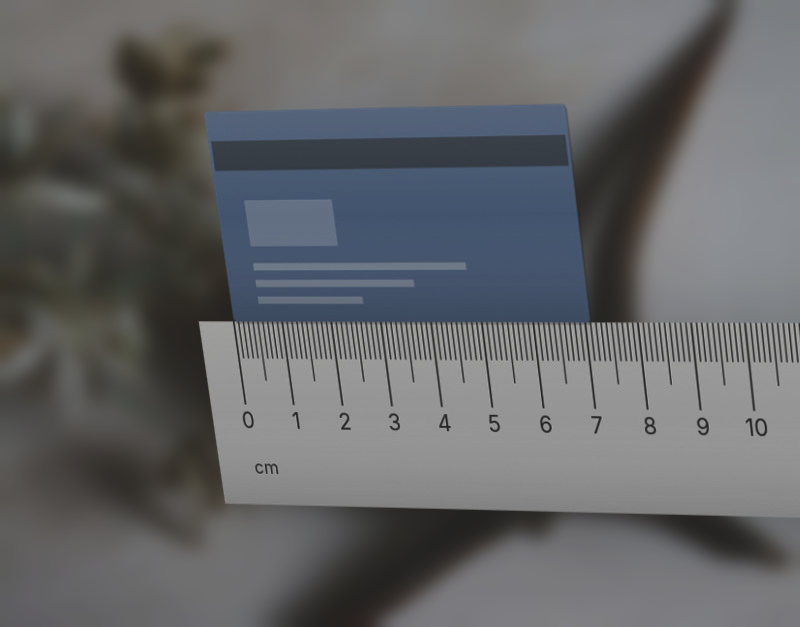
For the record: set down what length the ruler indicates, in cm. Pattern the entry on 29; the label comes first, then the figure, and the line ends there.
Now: 7.1
